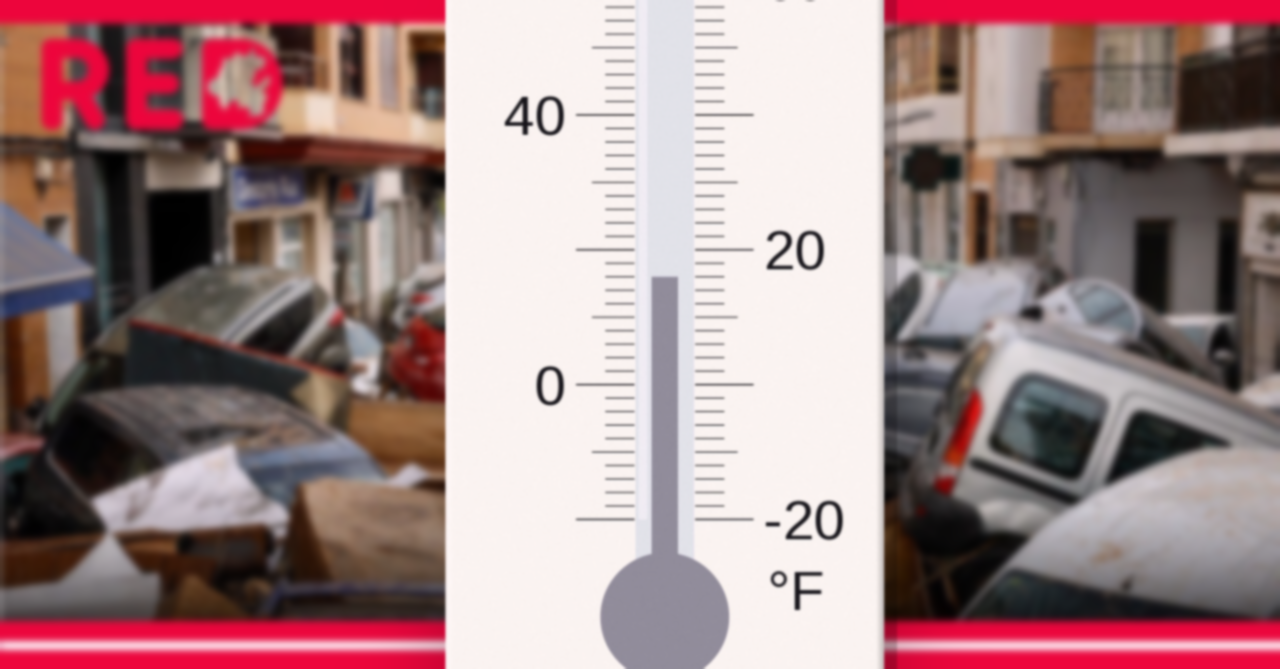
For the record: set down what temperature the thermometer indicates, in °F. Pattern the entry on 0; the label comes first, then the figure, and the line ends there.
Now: 16
